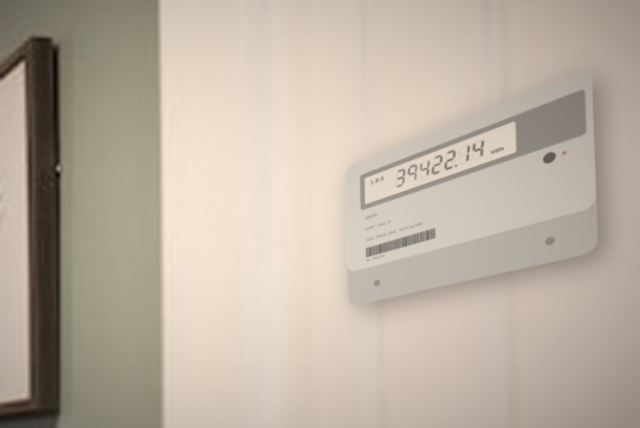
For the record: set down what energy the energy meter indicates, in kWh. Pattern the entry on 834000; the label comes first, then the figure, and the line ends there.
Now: 39422.14
